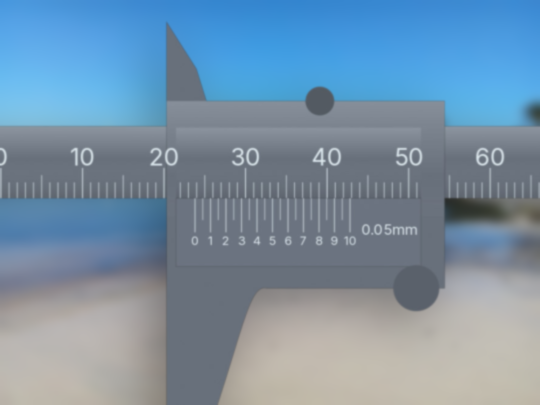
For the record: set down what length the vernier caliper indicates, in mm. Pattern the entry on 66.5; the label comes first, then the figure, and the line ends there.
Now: 23.8
